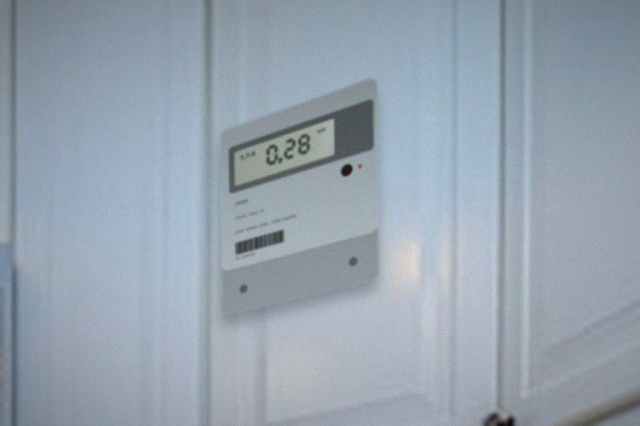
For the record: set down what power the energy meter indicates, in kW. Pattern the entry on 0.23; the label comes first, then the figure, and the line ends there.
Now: 0.28
